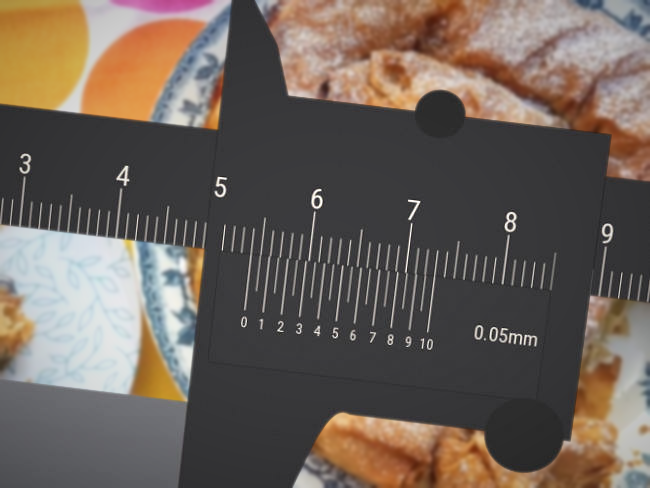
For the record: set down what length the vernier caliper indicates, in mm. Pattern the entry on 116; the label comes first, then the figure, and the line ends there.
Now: 54.0
